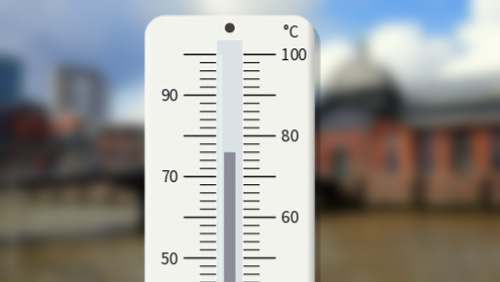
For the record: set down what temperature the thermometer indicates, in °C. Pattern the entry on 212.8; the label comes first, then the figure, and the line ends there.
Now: 76
